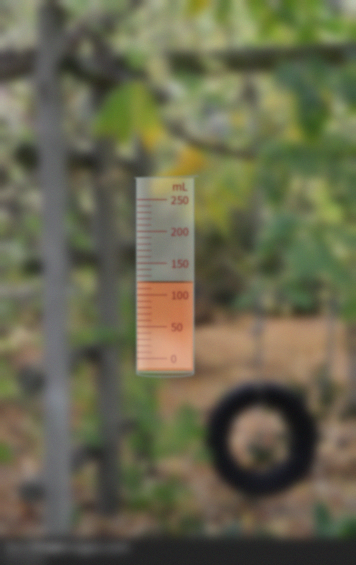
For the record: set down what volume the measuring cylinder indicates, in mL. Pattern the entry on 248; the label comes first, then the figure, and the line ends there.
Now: 120
